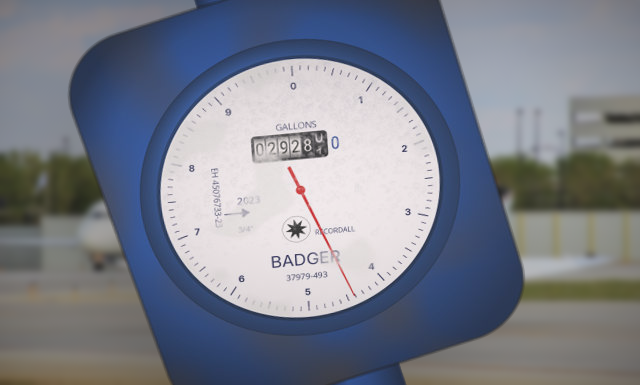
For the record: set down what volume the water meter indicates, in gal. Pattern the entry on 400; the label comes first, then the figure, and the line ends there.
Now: 292804.4
